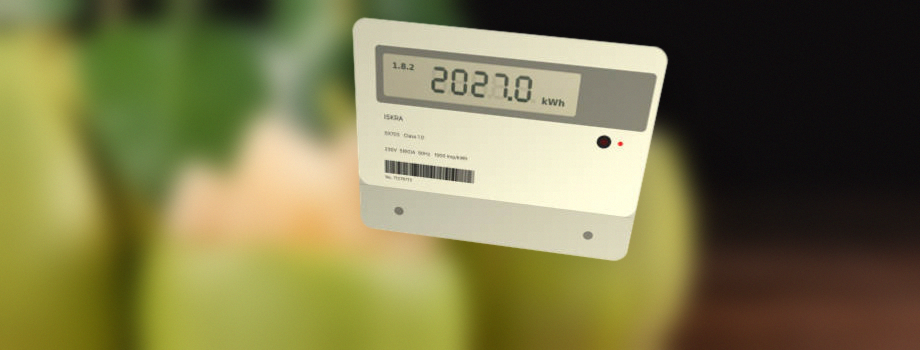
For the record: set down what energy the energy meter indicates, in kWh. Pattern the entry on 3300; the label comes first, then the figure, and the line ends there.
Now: 2027.0
